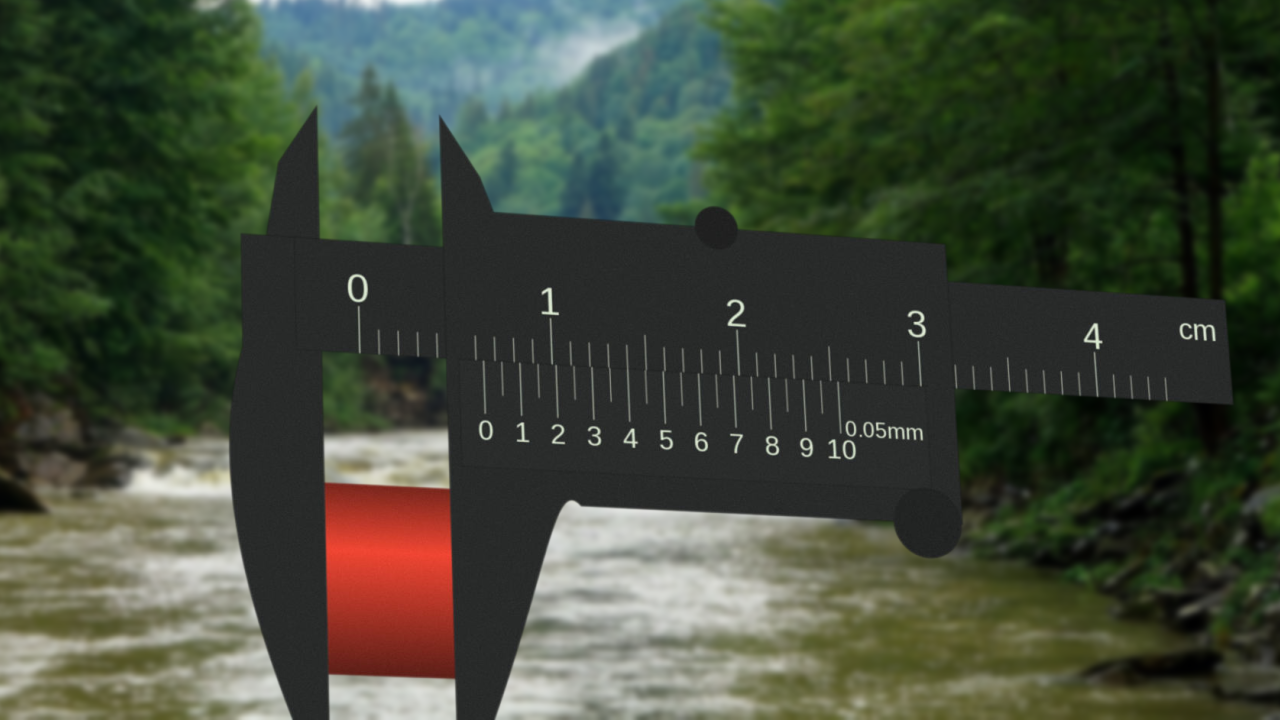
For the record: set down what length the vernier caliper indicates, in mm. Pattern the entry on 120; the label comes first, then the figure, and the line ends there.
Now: 6.4
